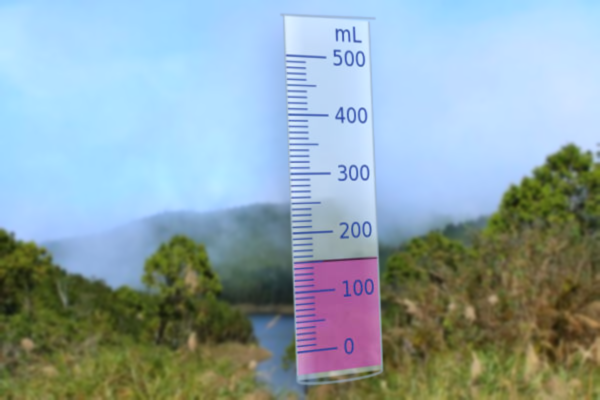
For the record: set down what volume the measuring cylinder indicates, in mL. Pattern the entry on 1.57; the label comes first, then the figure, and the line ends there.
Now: 150
